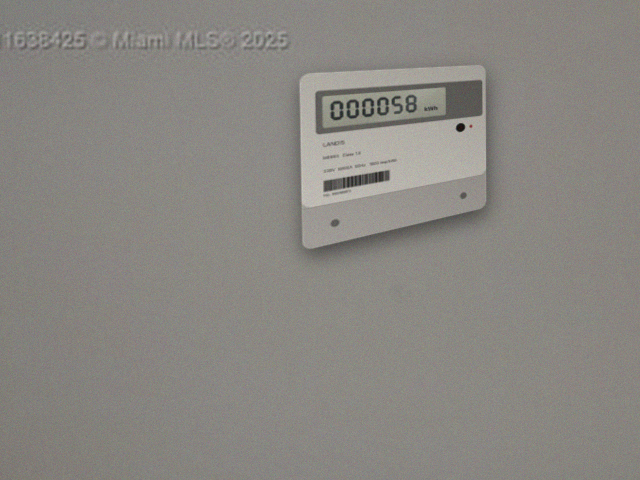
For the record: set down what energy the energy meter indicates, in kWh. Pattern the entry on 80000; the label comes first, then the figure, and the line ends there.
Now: 58
